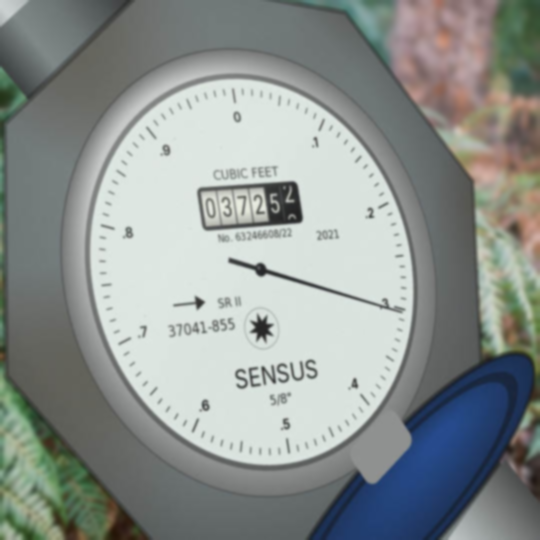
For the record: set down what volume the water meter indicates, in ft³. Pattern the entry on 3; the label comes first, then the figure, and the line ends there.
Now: 37252.30
